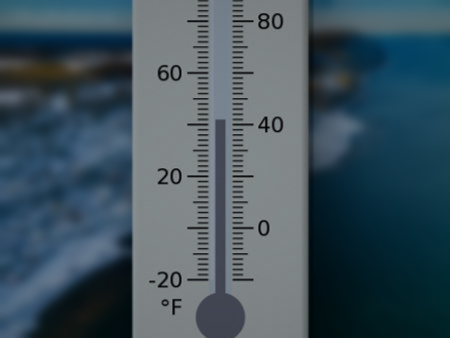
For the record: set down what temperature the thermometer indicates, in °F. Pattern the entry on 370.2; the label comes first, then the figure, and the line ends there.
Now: 42
